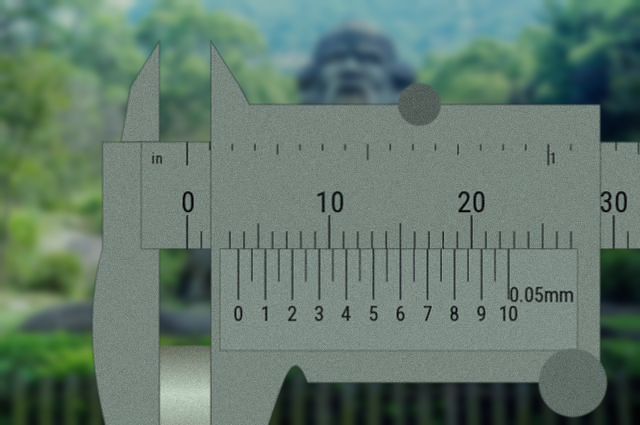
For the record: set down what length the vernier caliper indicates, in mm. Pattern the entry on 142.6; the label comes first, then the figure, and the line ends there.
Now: 3.6
